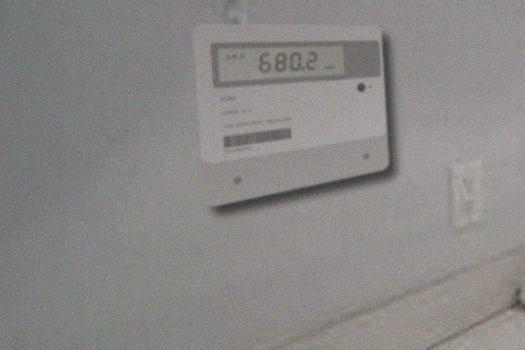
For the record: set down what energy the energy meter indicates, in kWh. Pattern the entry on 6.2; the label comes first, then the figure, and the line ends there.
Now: 680.2
